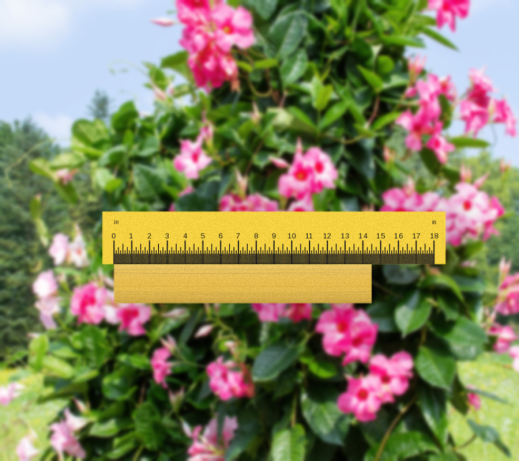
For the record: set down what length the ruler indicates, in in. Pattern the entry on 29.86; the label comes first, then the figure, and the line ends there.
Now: 14.5
